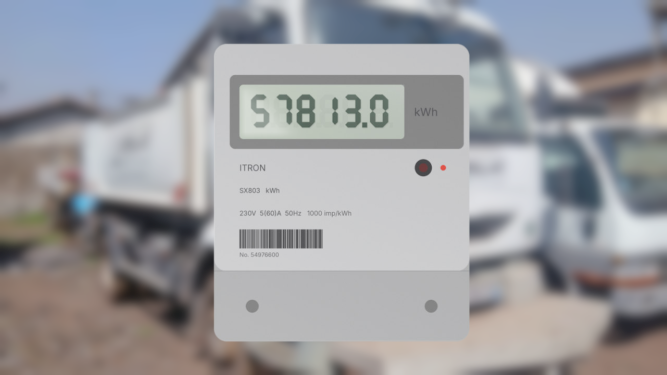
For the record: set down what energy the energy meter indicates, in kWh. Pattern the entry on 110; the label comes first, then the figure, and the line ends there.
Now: 57813.0
